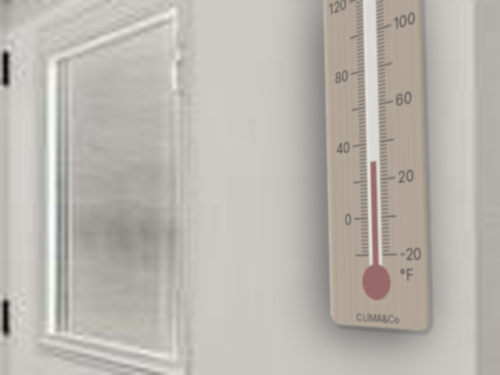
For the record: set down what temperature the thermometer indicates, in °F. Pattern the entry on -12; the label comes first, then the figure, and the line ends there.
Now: 30
